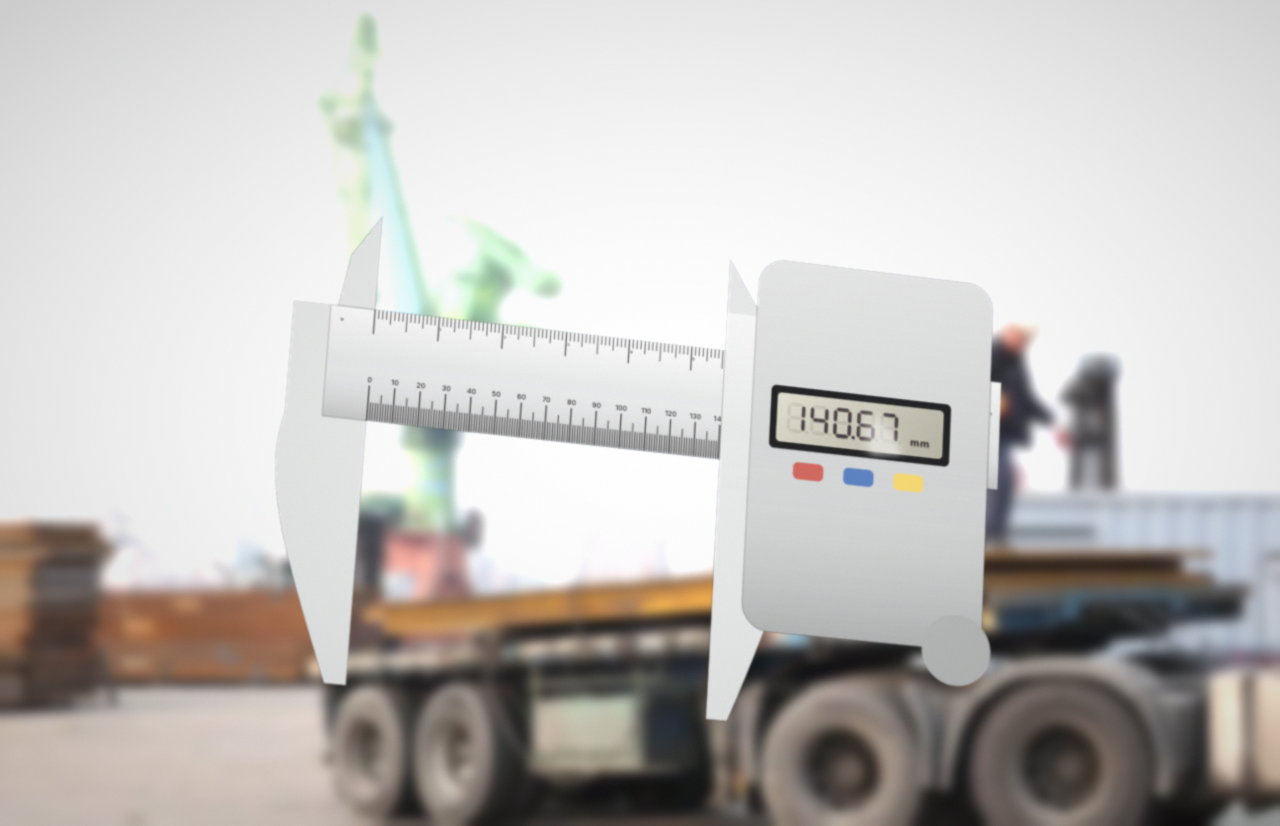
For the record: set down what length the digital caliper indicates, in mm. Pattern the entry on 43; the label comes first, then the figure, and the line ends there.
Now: 140.67
